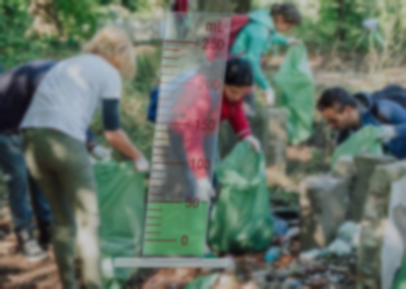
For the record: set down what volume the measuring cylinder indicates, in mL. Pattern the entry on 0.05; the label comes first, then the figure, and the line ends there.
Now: 50
